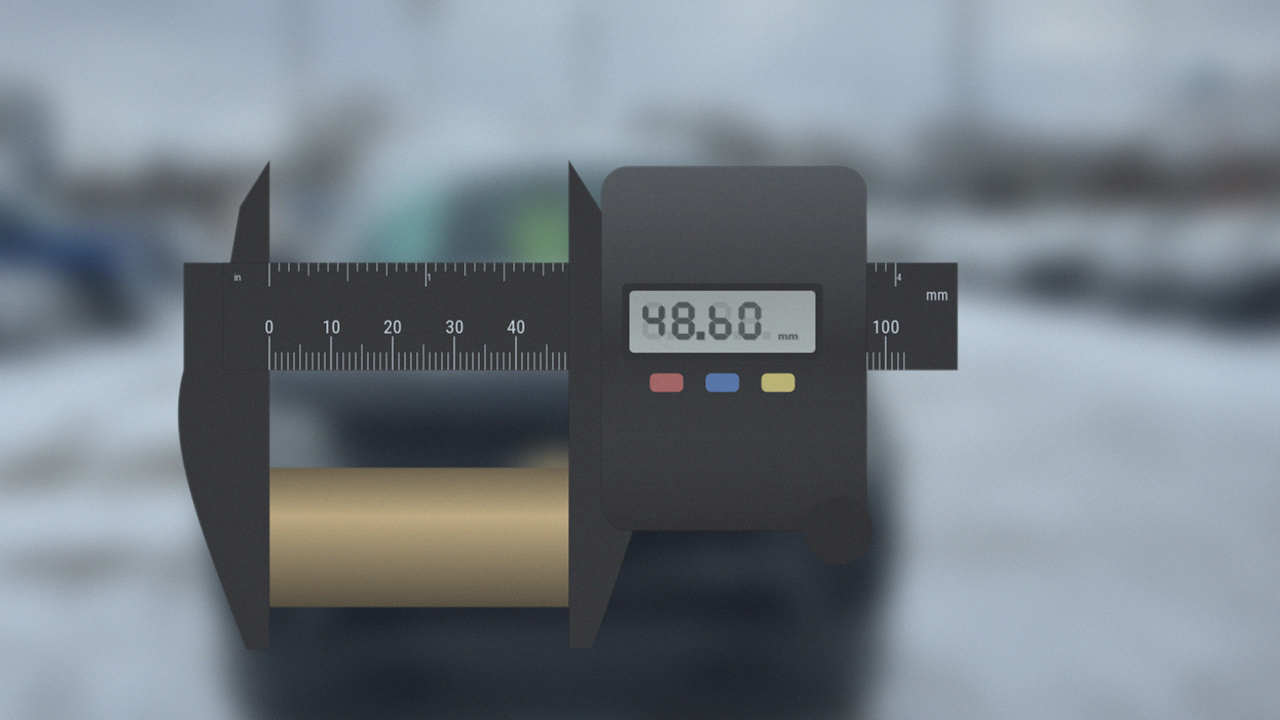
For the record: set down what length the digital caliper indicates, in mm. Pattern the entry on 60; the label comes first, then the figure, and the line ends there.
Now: 48.60
